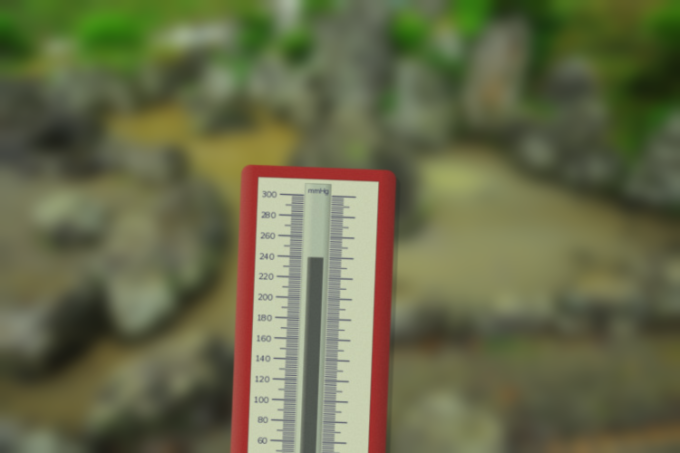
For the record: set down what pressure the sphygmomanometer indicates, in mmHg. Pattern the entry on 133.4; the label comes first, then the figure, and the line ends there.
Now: 240
